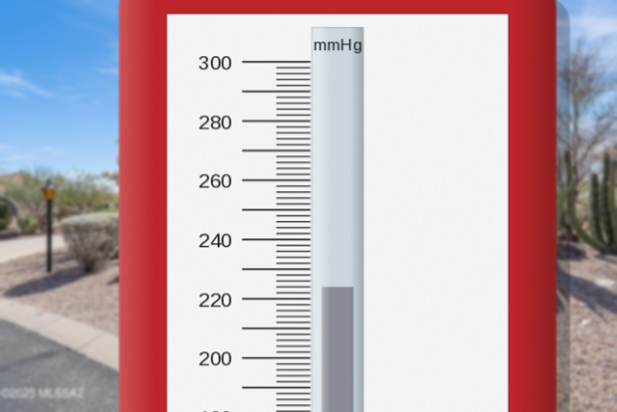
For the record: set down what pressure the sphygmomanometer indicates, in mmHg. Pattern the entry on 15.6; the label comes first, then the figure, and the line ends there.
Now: 224
